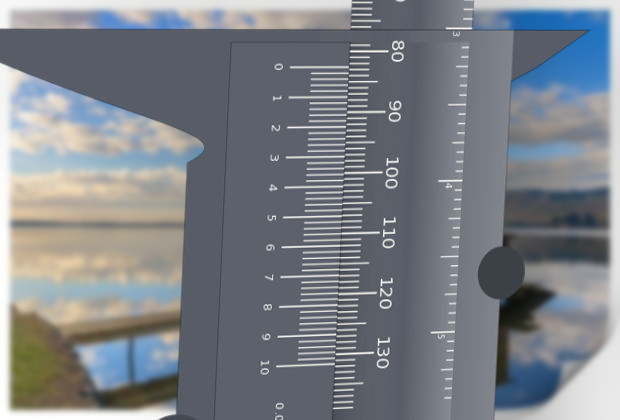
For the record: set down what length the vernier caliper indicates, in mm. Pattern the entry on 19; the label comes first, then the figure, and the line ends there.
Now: 82.6
